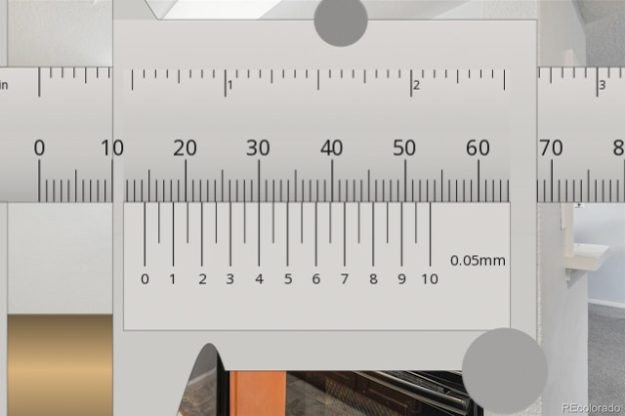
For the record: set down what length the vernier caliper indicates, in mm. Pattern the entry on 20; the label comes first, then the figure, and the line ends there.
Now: 14.4
